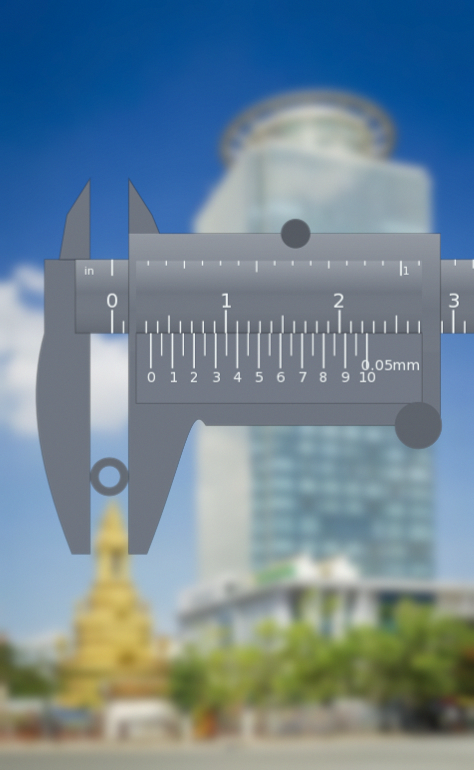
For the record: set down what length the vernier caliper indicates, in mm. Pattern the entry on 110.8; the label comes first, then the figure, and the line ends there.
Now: 3.4
